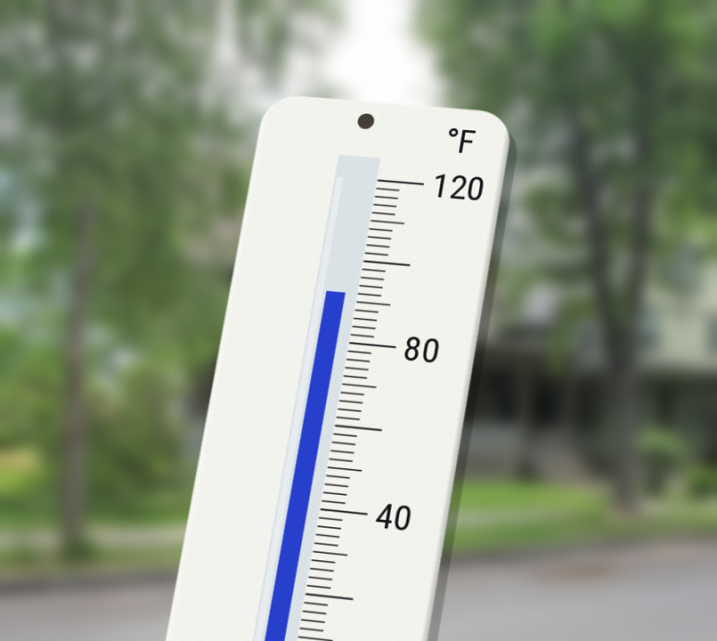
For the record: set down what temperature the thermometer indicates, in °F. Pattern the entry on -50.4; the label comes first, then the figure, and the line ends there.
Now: 92
